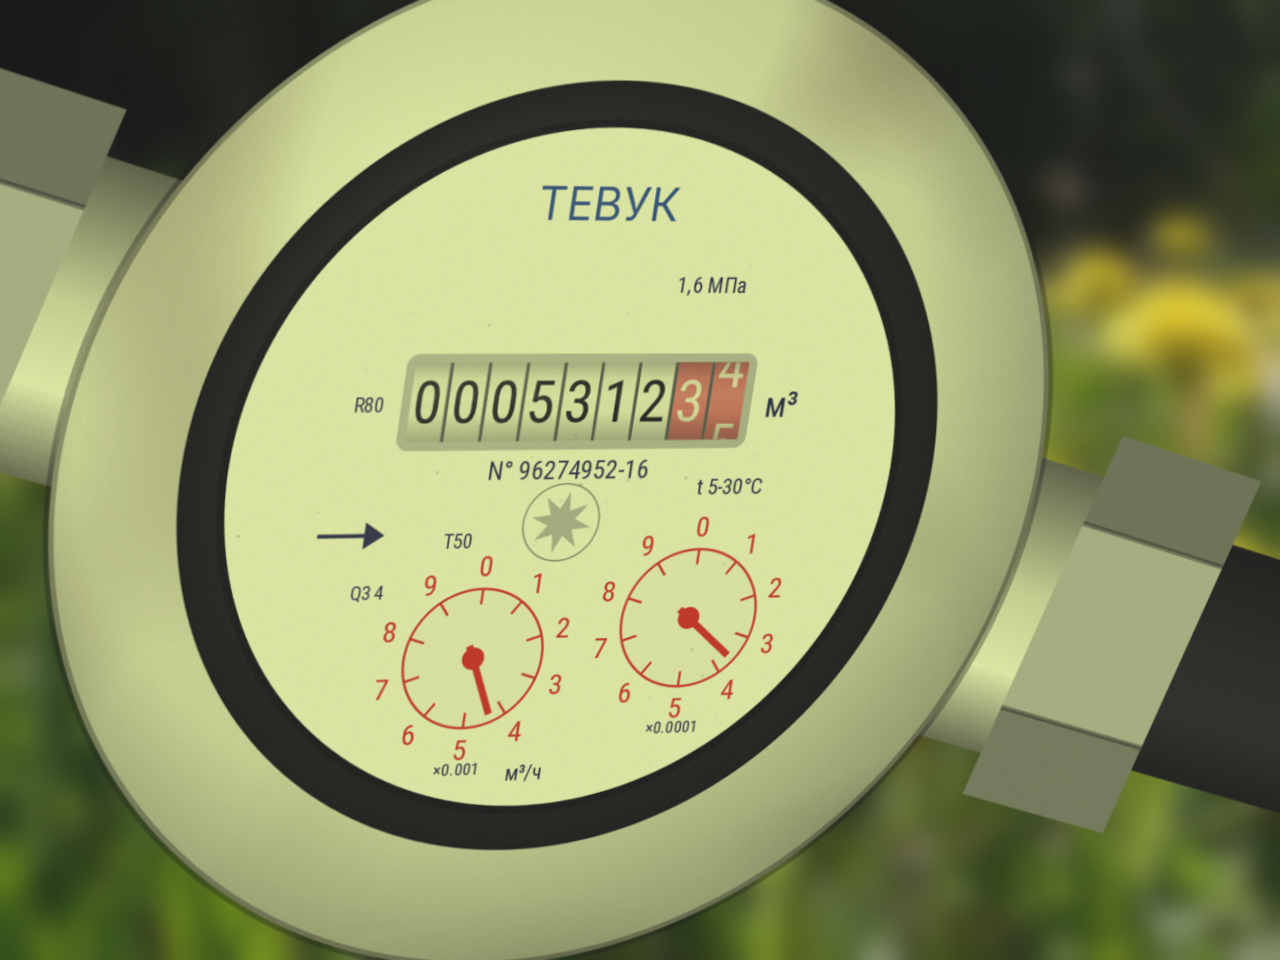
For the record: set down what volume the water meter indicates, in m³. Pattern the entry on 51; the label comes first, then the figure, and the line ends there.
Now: 5312.3443
